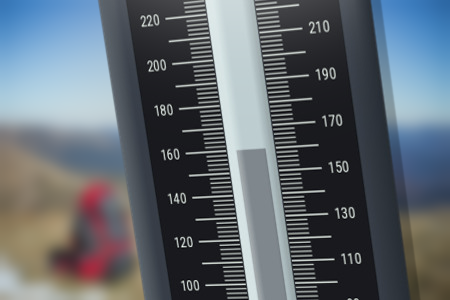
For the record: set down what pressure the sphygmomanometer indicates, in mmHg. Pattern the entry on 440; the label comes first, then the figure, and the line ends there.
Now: 160
